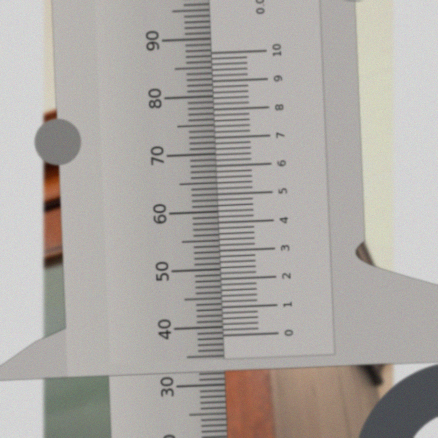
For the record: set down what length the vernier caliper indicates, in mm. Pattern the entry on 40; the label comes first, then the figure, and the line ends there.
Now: 38.5
